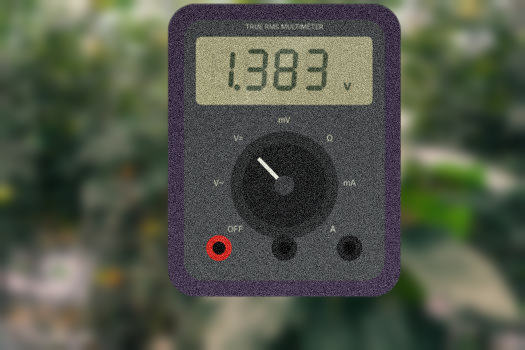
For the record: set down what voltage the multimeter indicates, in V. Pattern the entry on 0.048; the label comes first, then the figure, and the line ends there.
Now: 1.383
